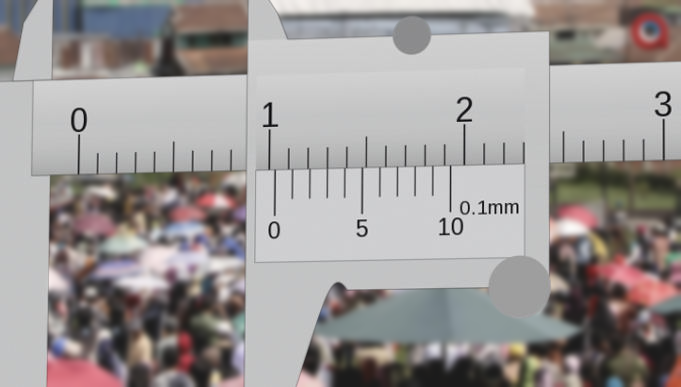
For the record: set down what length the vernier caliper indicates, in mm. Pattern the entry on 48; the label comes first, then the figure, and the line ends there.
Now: 10.3
